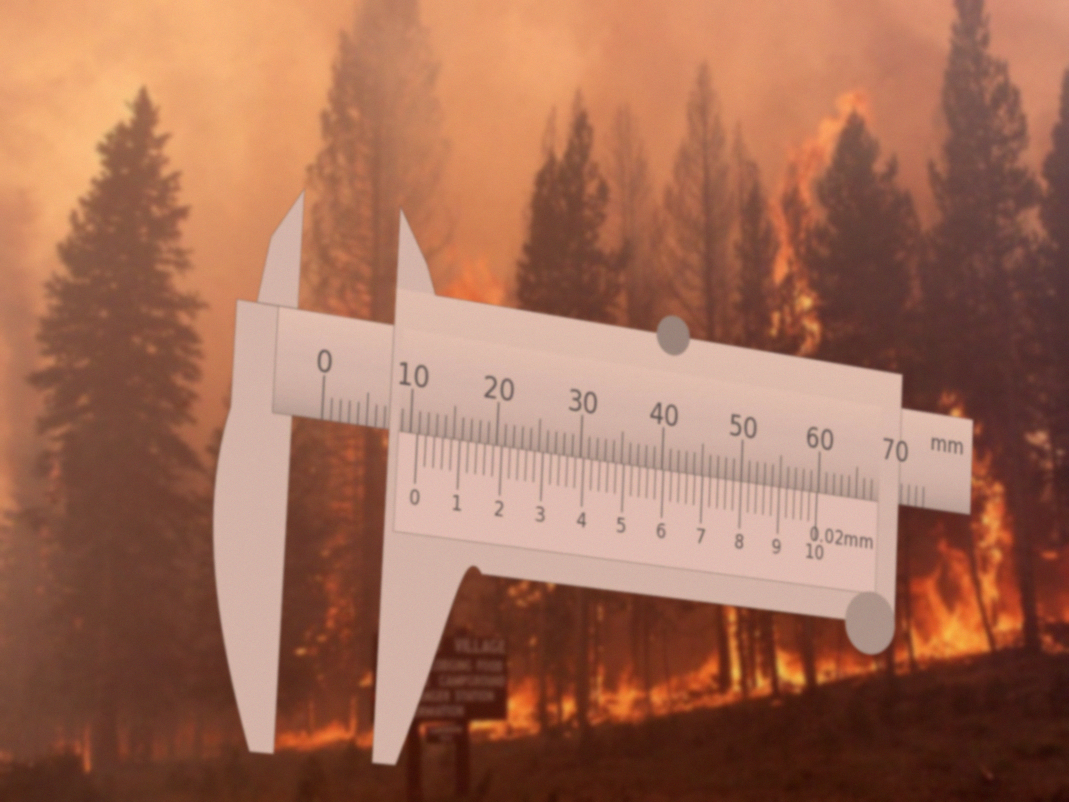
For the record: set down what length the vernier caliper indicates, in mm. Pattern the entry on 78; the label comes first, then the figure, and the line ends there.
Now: 10.8
